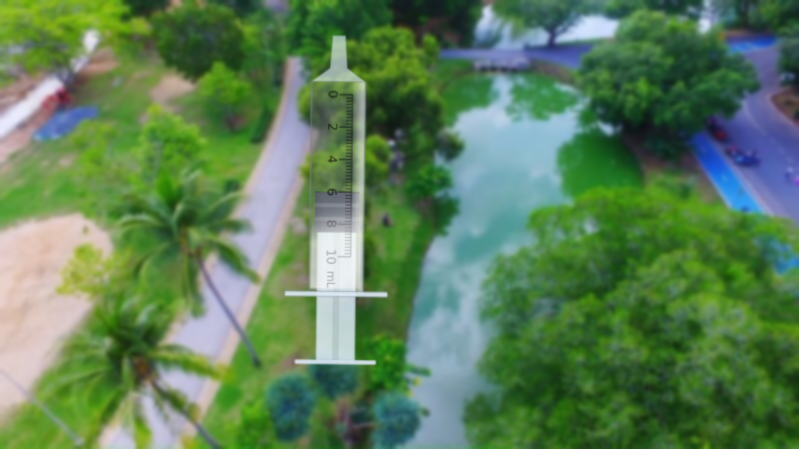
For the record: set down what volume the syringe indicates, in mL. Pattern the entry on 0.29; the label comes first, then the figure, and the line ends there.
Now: 6
